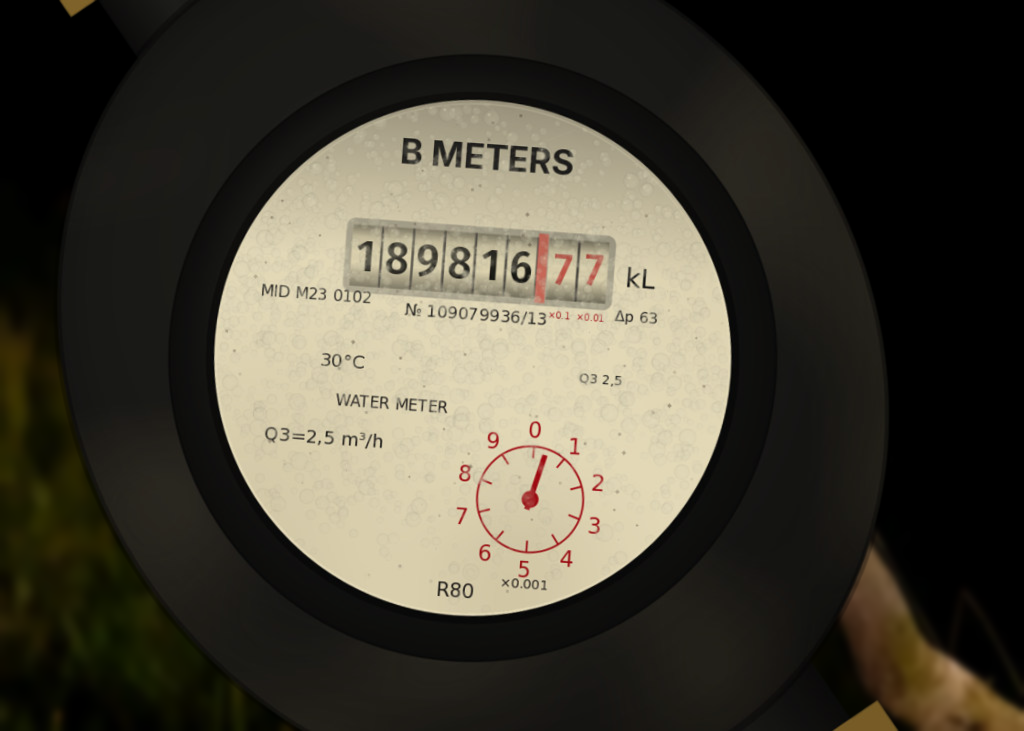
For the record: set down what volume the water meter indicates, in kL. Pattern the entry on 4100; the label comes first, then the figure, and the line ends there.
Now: 189816.770
